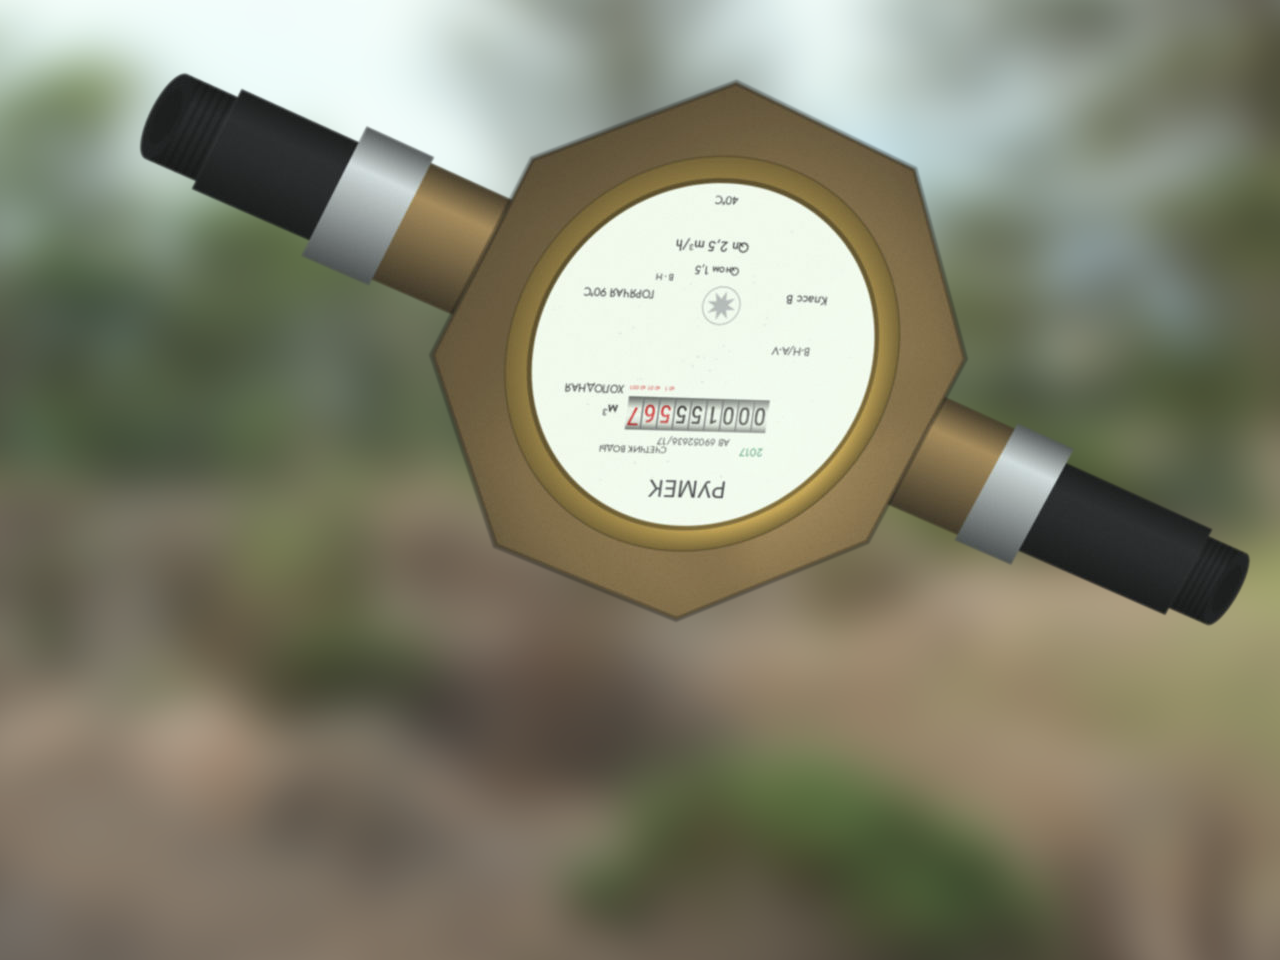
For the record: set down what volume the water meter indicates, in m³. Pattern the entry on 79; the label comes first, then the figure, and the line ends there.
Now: 155.567
